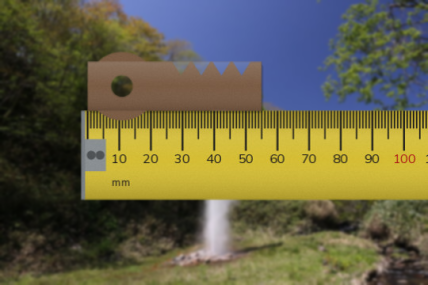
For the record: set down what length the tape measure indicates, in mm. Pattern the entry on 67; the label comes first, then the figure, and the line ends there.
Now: 55
